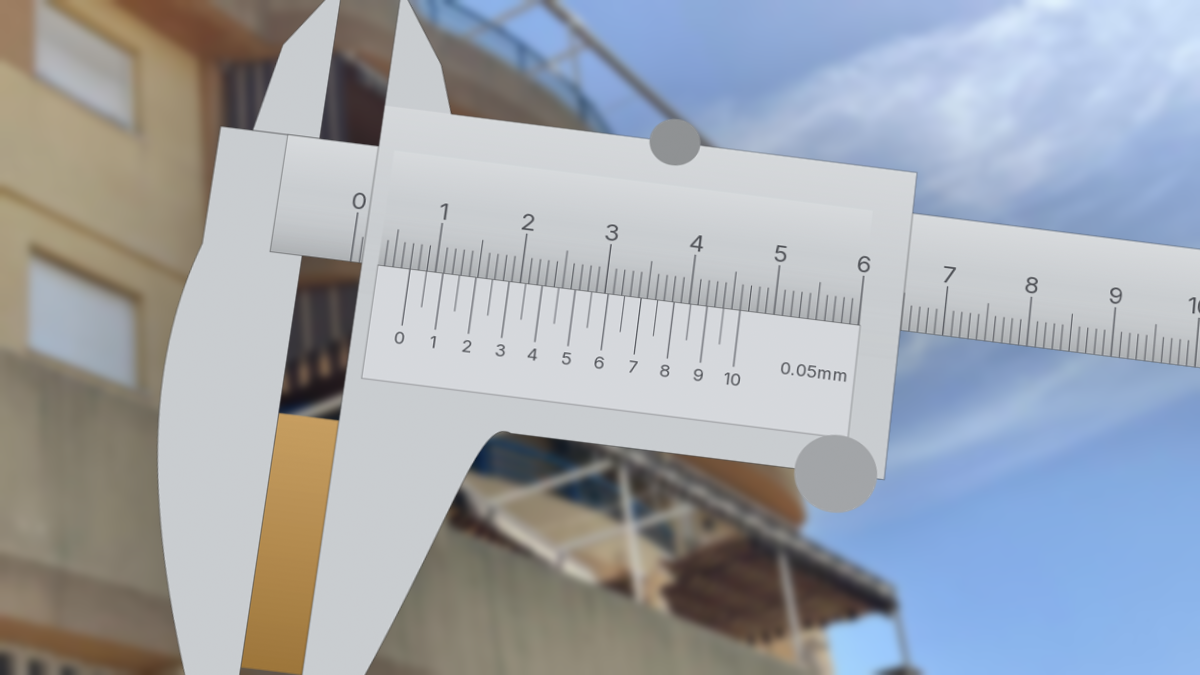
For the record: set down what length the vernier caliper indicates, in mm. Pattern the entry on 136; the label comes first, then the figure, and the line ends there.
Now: 7.0
